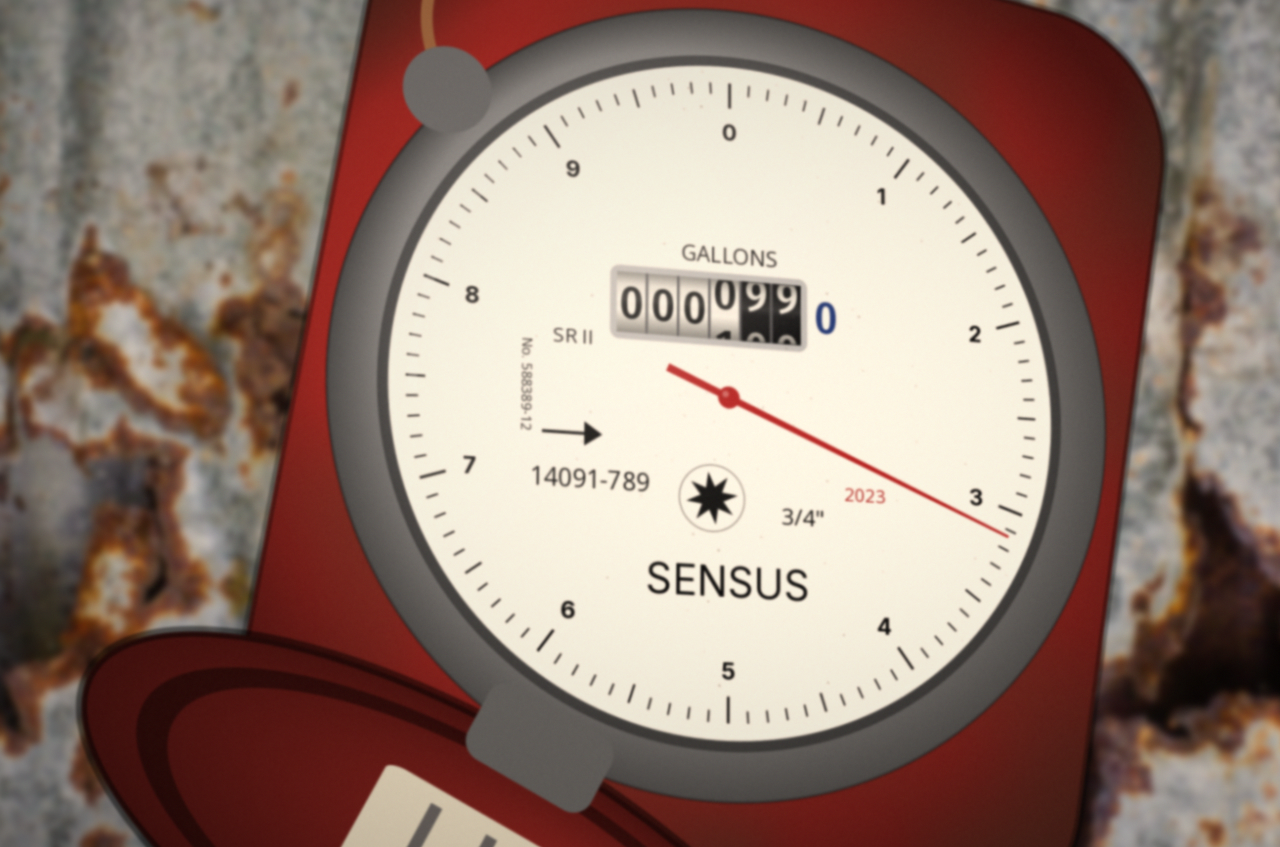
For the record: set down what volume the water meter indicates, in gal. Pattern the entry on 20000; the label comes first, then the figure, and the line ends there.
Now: 993.1
